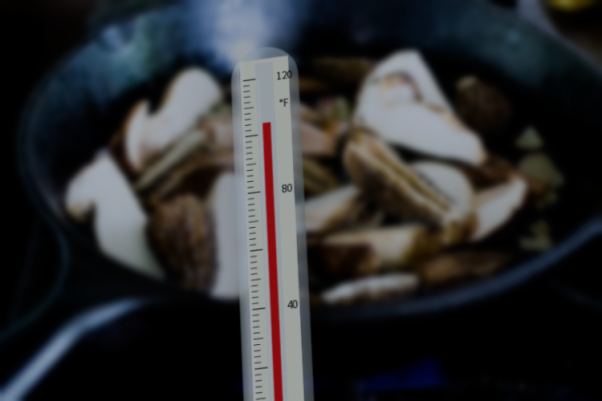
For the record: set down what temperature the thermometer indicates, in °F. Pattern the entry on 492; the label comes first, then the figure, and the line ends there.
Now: 104
